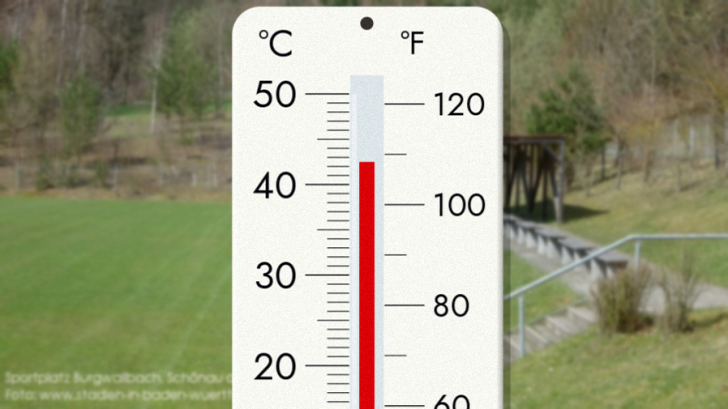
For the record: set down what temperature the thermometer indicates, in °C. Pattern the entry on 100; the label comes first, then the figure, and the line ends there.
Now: 42.5
